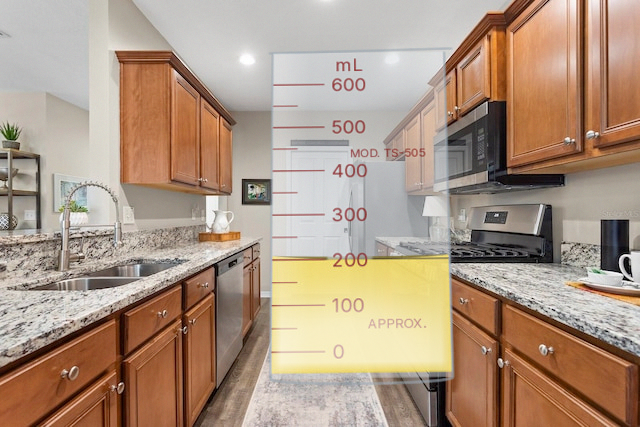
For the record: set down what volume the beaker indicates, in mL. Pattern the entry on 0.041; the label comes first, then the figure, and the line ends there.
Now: 200
